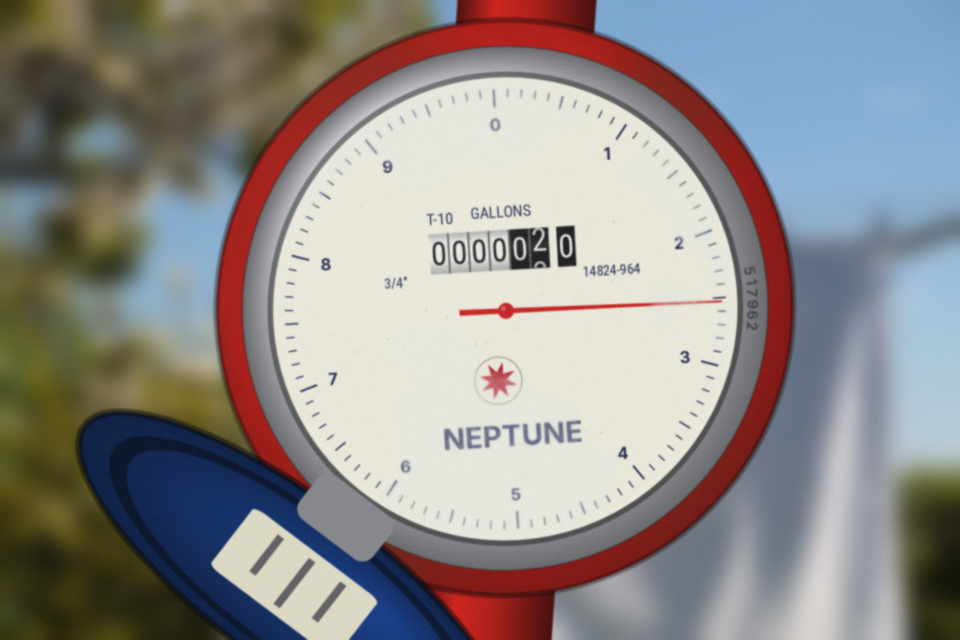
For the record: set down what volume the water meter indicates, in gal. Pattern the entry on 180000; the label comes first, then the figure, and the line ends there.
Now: 22.5
